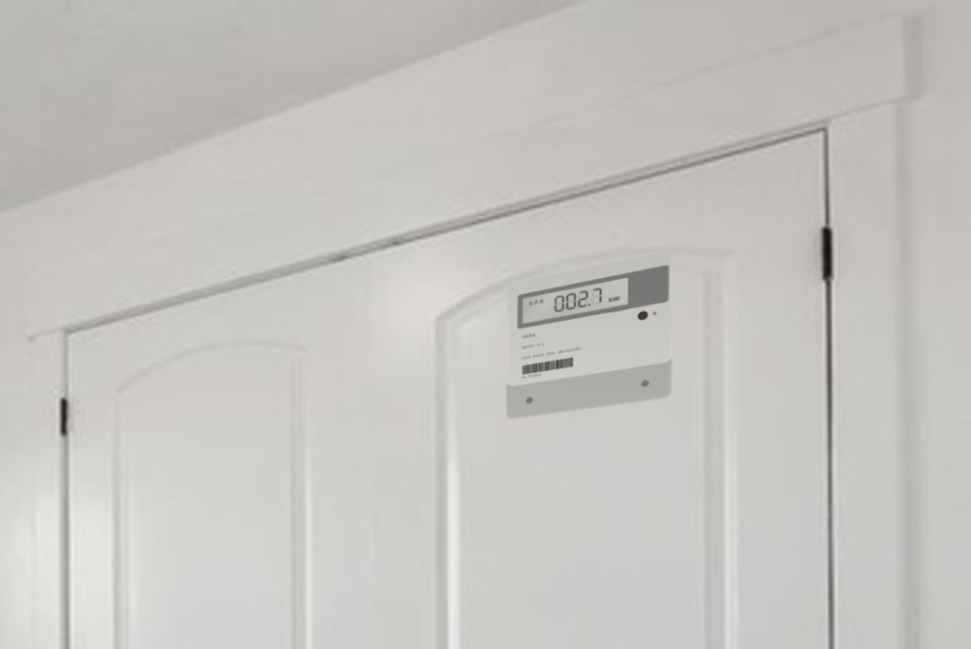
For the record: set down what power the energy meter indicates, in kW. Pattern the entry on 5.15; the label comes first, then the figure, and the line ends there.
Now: 2.7
